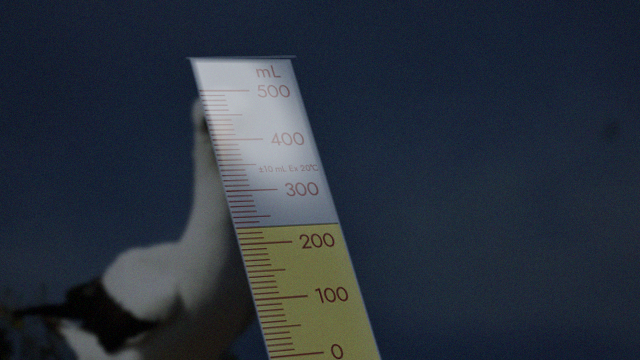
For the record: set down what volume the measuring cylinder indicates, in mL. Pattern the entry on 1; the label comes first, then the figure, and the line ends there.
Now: 230
